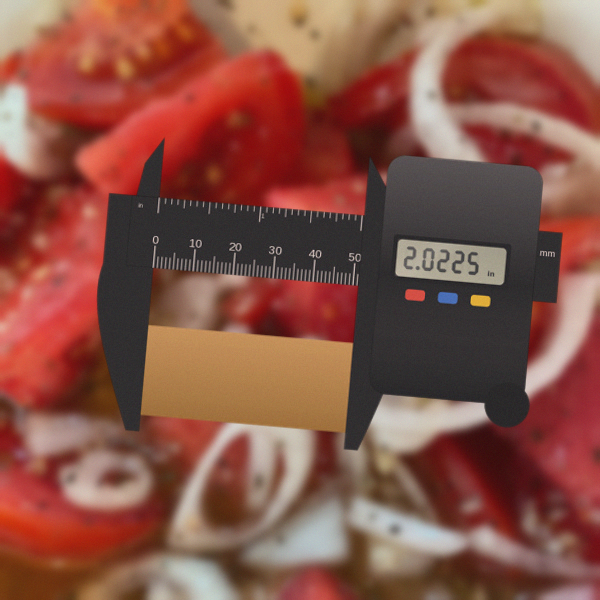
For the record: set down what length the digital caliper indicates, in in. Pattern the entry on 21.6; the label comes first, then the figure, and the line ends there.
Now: 2.0225
